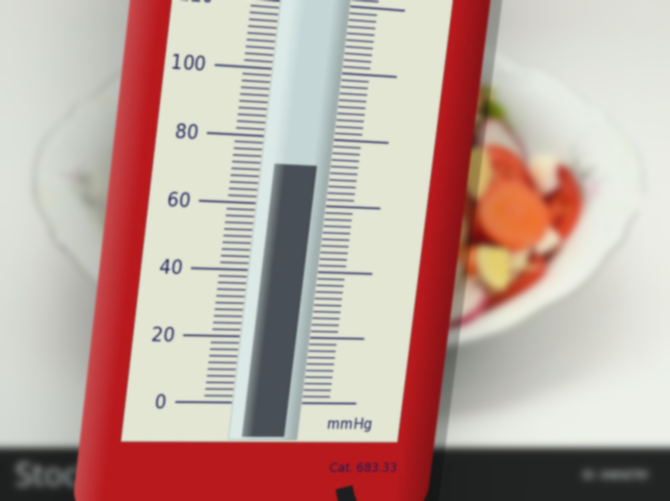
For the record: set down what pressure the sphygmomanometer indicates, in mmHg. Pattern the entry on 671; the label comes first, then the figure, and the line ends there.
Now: 72
